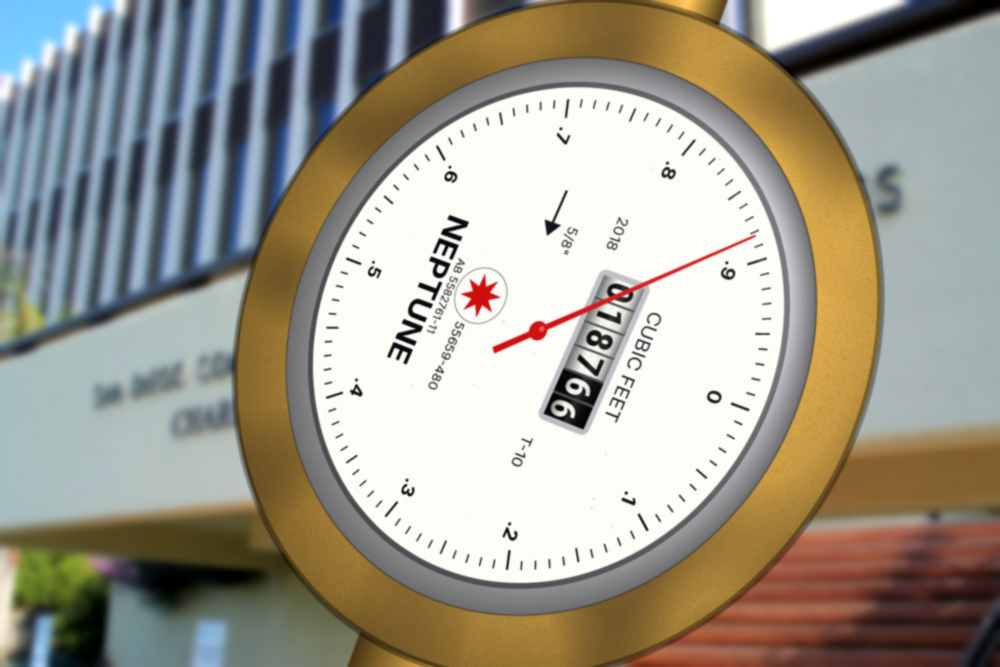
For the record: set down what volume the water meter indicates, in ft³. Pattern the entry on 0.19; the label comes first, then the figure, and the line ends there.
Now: 18765.88
